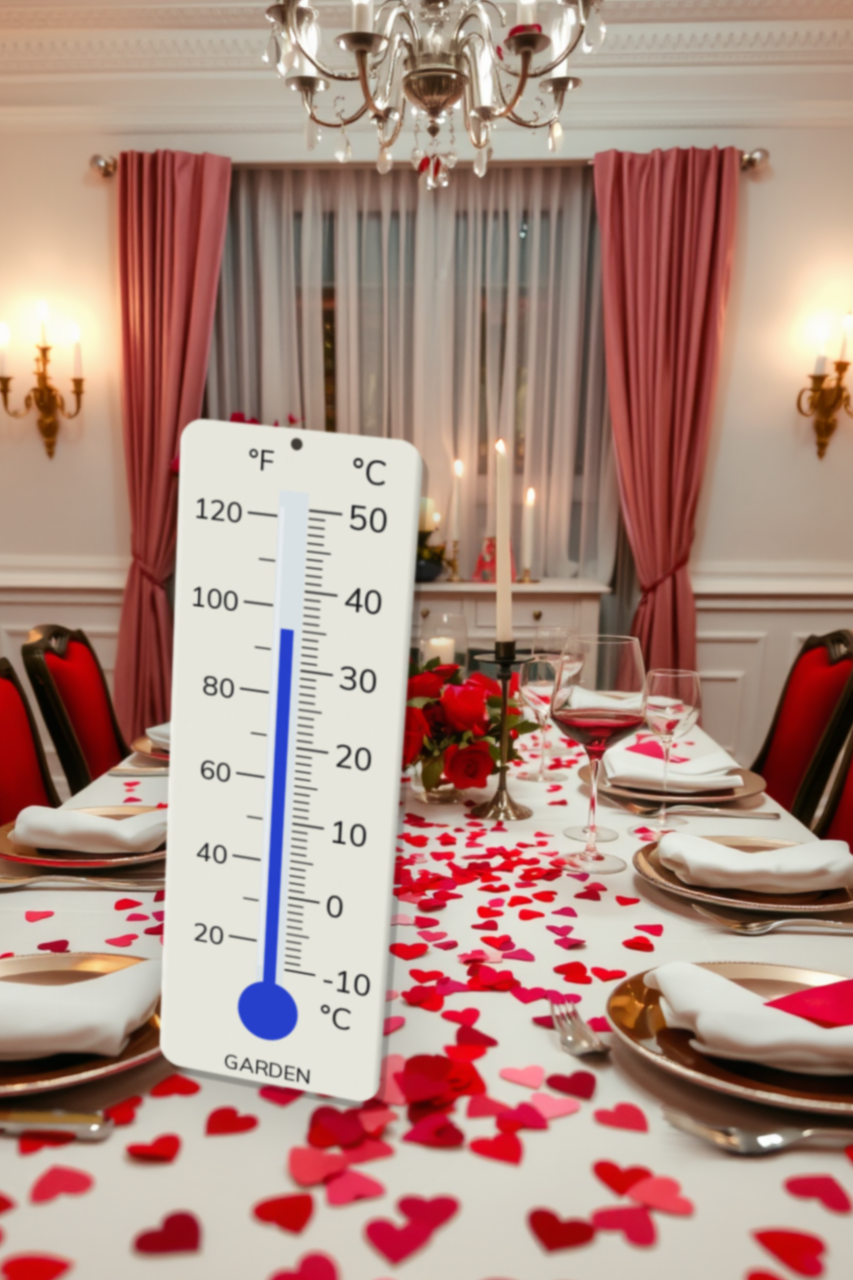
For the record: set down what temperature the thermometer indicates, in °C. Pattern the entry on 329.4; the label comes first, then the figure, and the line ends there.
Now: 35
